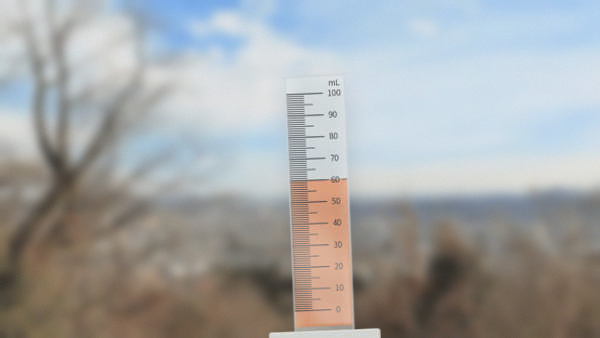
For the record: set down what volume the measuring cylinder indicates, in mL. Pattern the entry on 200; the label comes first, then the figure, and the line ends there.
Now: 60
